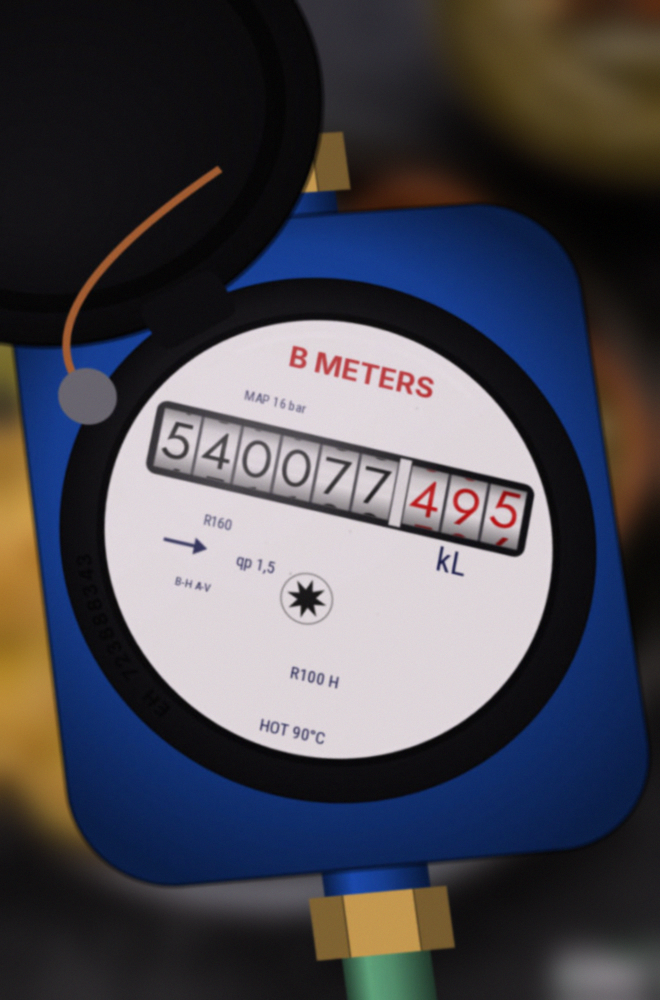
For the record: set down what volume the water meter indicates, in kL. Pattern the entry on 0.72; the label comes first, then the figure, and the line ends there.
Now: 540077.495
